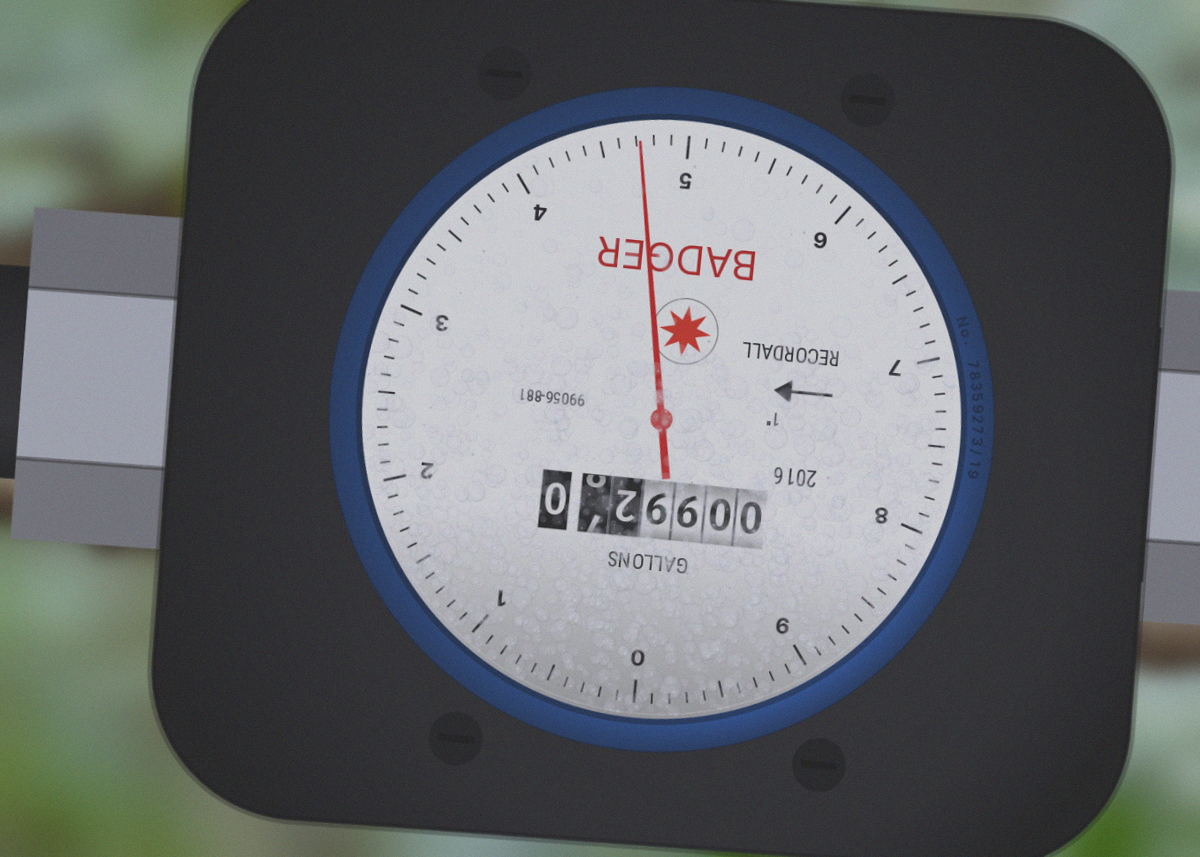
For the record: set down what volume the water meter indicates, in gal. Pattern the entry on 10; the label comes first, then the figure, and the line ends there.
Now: 99274.7
